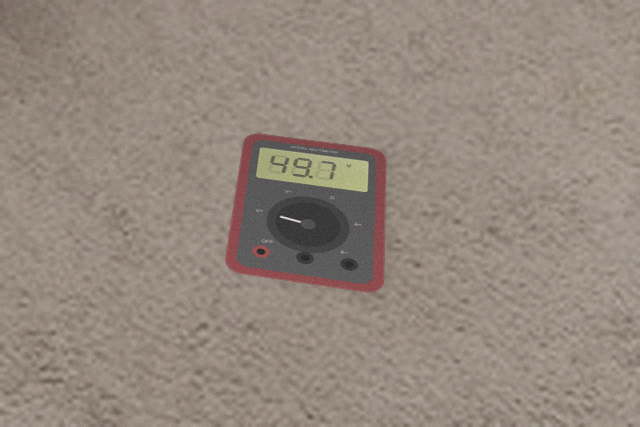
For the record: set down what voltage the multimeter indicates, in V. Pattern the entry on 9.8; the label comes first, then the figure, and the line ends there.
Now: 49.7
